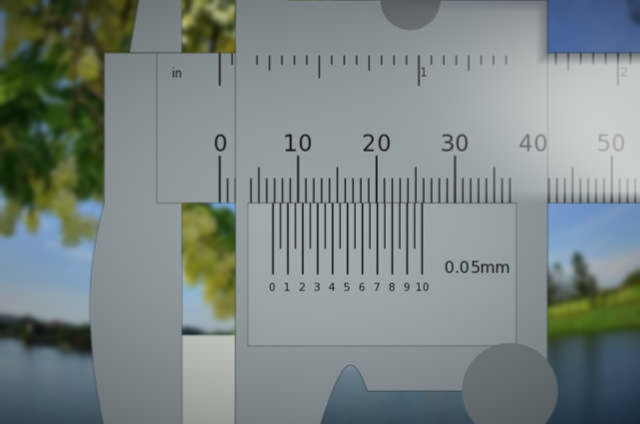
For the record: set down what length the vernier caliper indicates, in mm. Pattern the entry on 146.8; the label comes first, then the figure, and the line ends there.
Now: 6.8
